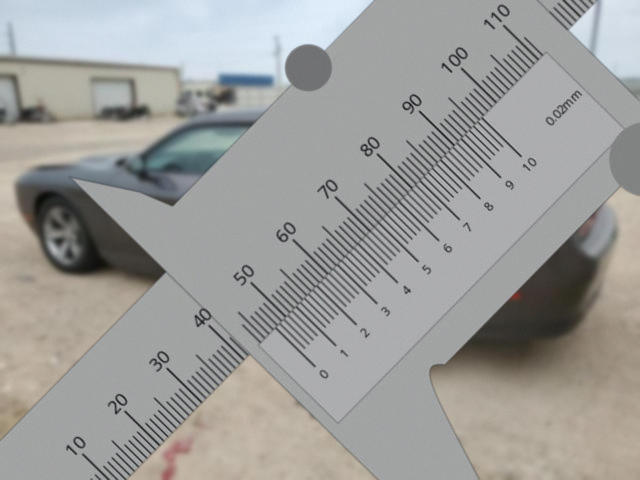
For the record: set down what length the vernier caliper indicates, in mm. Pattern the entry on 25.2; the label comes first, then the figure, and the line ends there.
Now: 47.5
